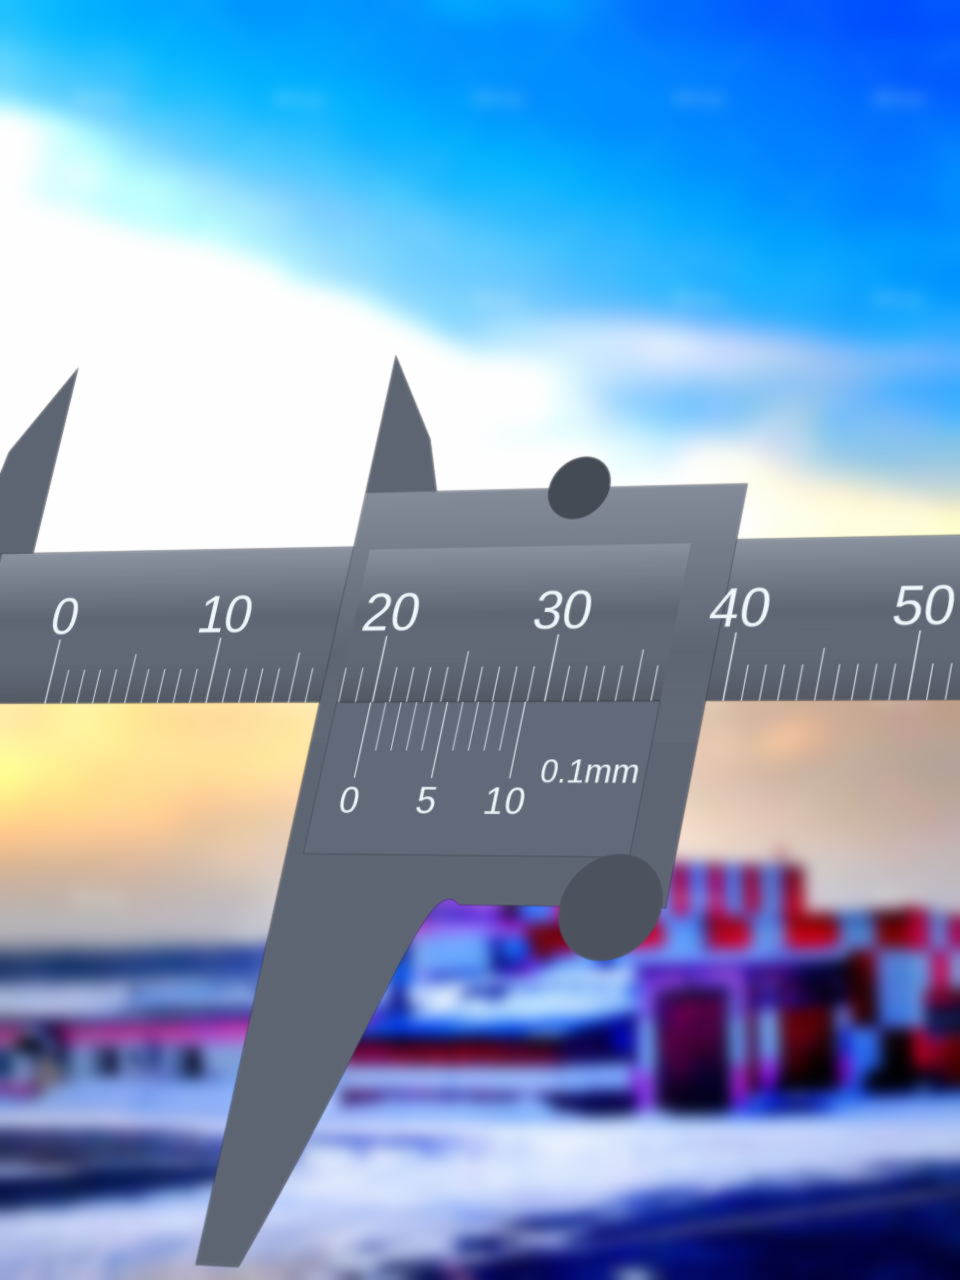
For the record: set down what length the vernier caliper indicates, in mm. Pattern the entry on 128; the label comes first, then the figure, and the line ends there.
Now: 19.9
